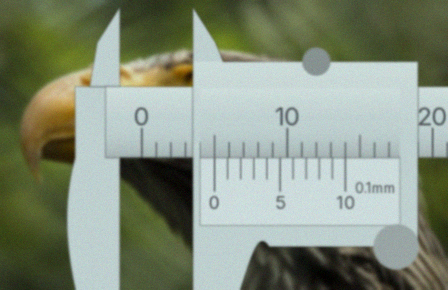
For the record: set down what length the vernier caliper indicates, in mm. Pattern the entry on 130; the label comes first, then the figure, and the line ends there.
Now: 5.0
